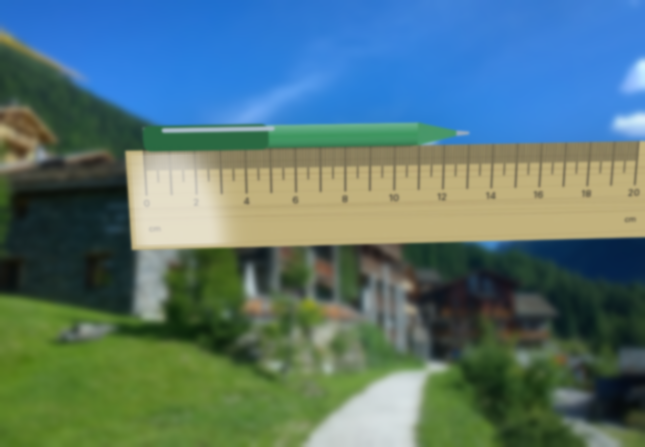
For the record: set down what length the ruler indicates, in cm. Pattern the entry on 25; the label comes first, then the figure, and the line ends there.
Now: 13
